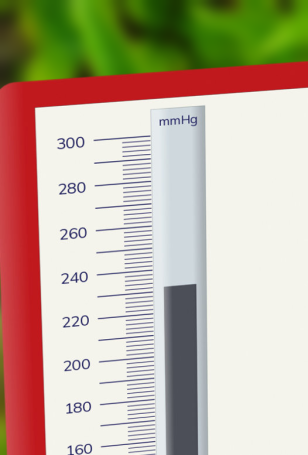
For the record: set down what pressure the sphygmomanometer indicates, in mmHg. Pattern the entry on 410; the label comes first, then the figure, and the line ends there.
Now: 232
